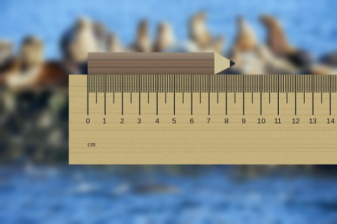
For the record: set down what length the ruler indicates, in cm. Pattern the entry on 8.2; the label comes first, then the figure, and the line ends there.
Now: 8.5
